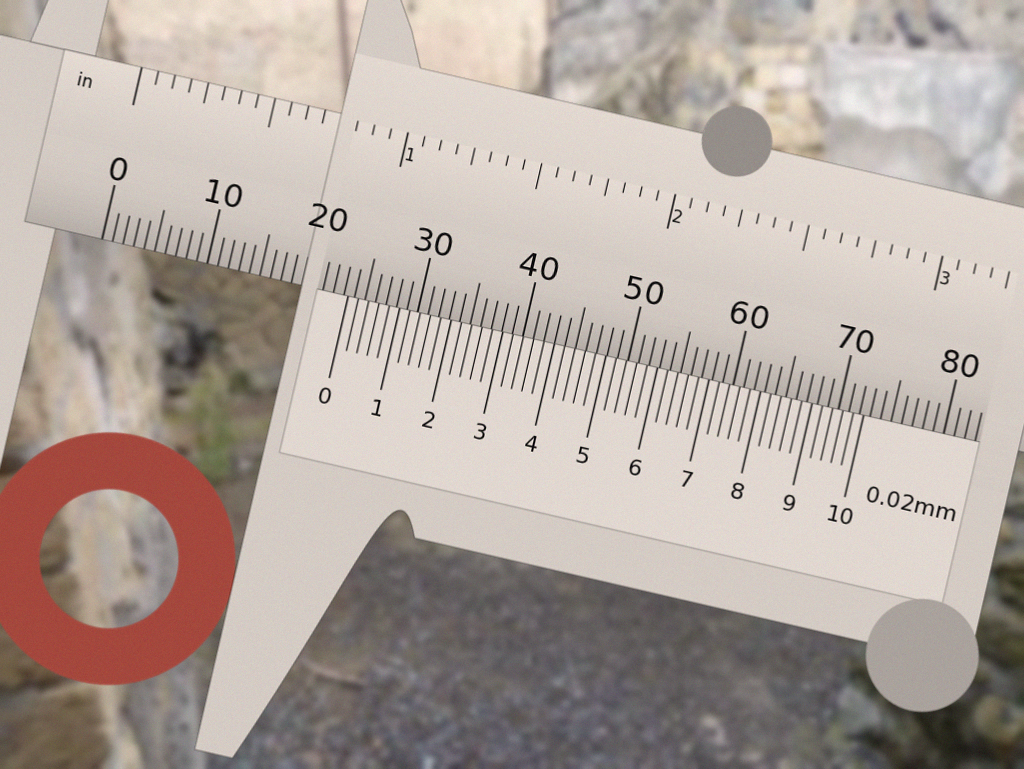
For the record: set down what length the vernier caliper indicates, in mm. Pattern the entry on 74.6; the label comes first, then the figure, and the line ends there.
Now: 23.4
